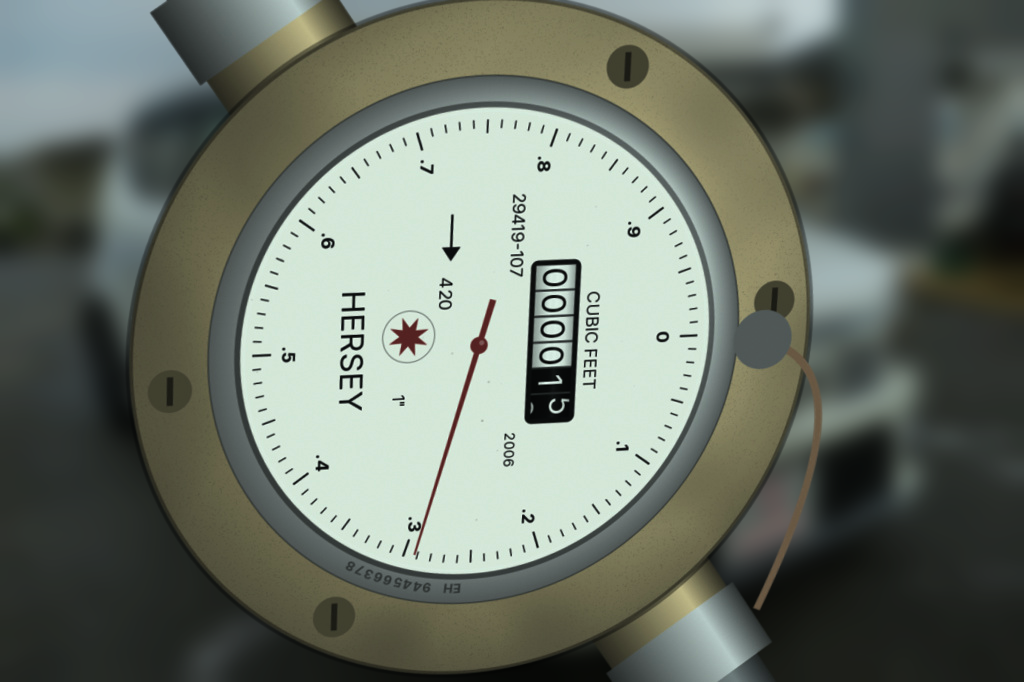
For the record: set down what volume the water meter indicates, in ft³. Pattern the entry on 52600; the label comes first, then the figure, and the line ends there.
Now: 15.29
